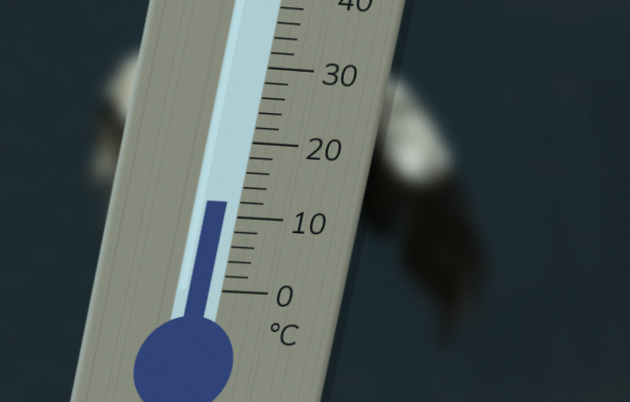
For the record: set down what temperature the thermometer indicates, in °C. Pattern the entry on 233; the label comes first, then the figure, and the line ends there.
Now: 12
